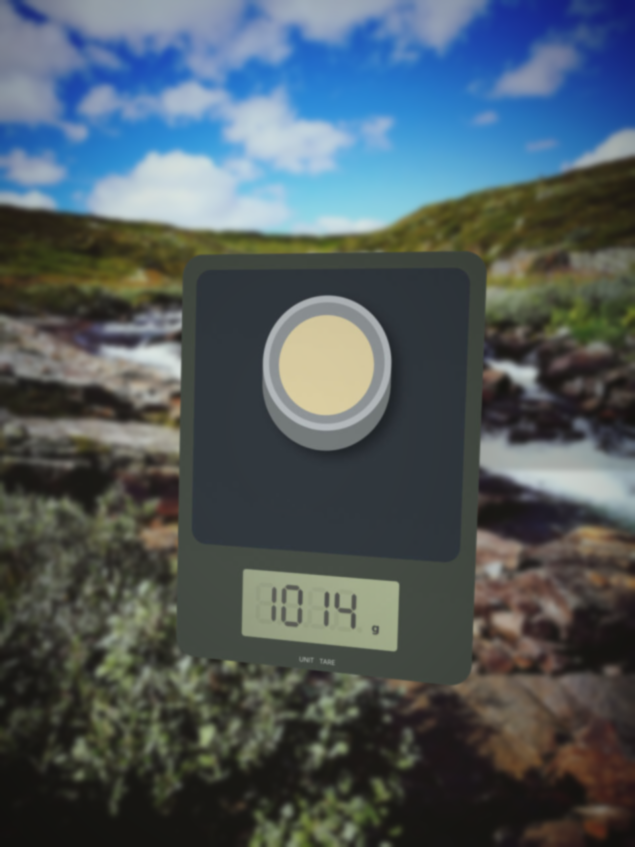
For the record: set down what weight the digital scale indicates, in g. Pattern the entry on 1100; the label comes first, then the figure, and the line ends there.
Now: 1014
